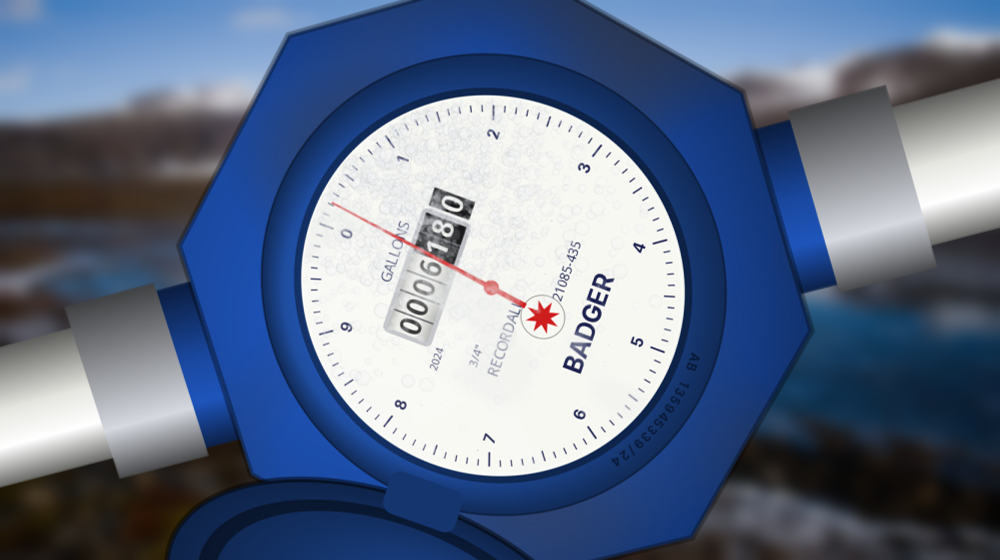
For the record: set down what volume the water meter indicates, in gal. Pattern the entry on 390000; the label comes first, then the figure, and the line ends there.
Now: 6180.2
